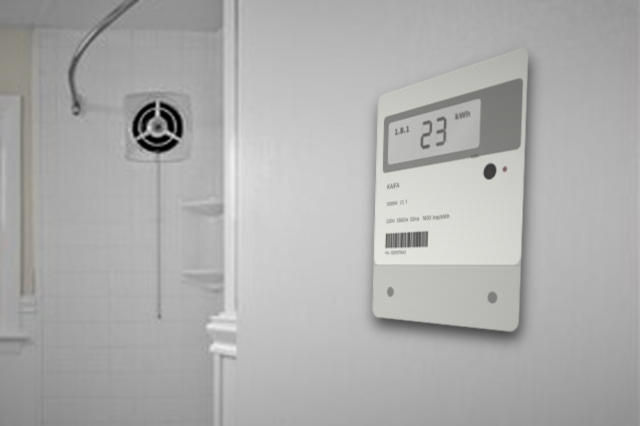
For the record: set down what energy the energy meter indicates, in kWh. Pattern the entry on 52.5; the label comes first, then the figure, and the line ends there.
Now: 23
